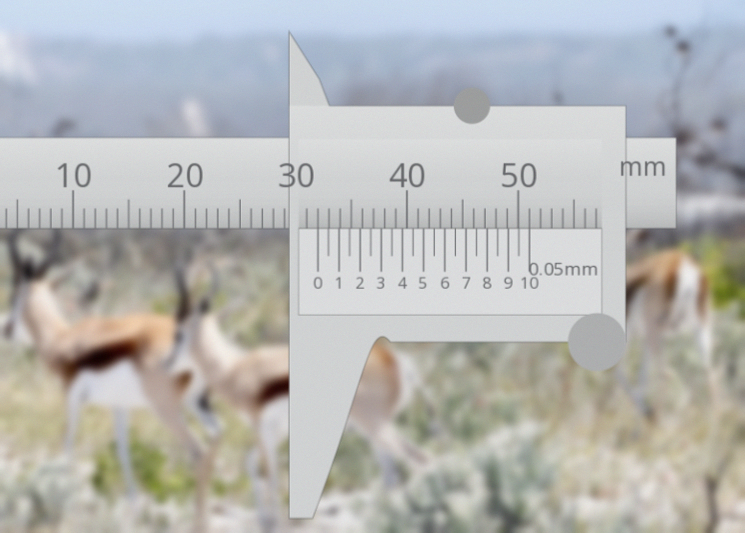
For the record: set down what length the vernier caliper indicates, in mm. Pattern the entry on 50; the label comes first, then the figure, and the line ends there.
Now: 32.0
